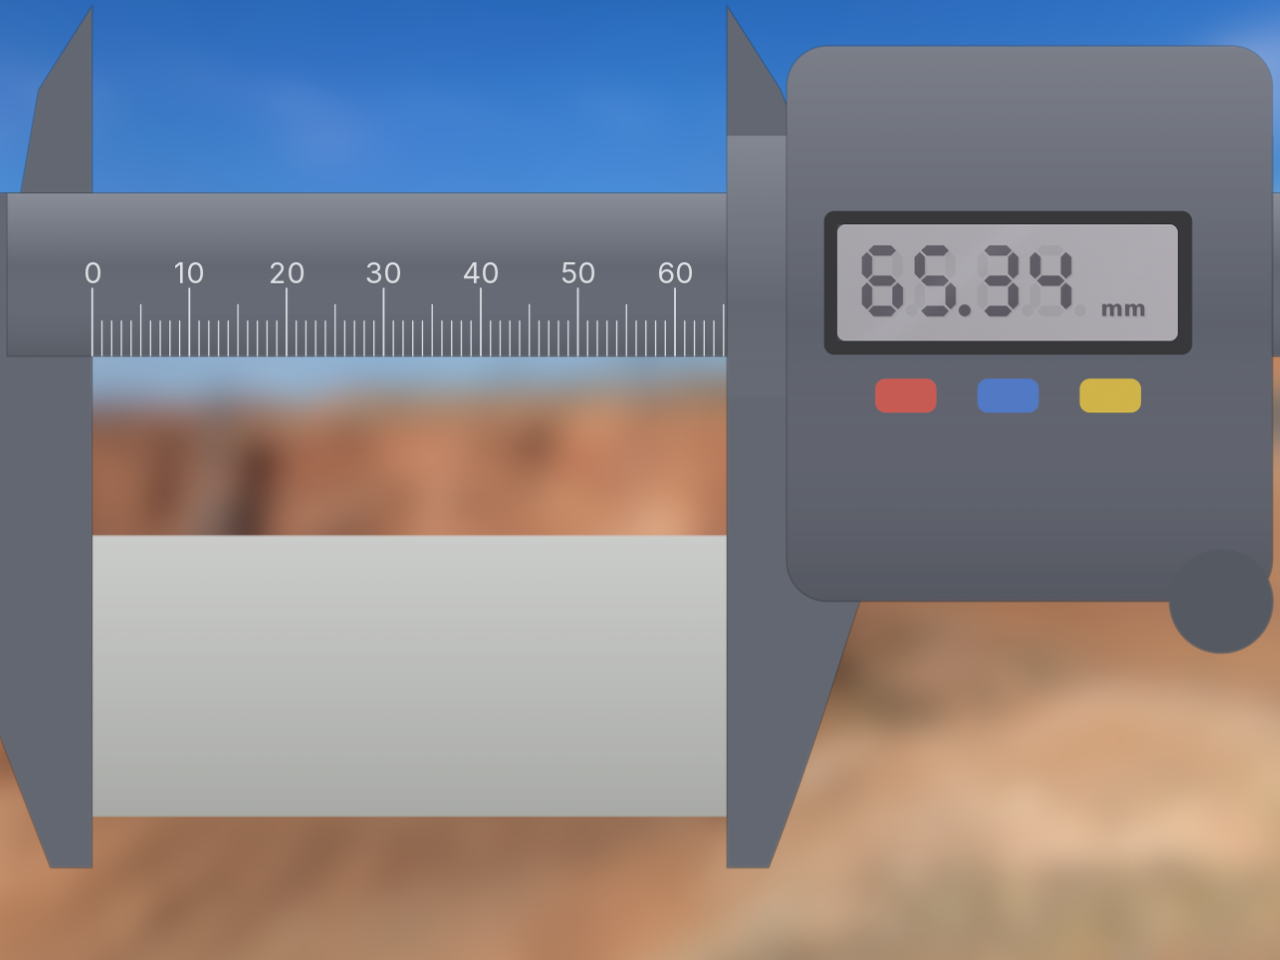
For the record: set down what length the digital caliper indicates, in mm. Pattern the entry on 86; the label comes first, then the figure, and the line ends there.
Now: 65.34
